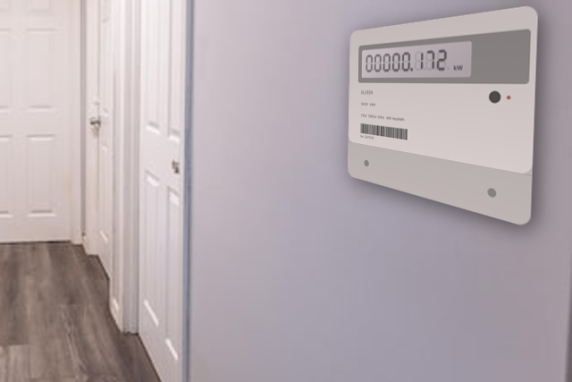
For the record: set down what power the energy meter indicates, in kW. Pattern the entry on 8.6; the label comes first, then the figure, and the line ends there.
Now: 0.172
